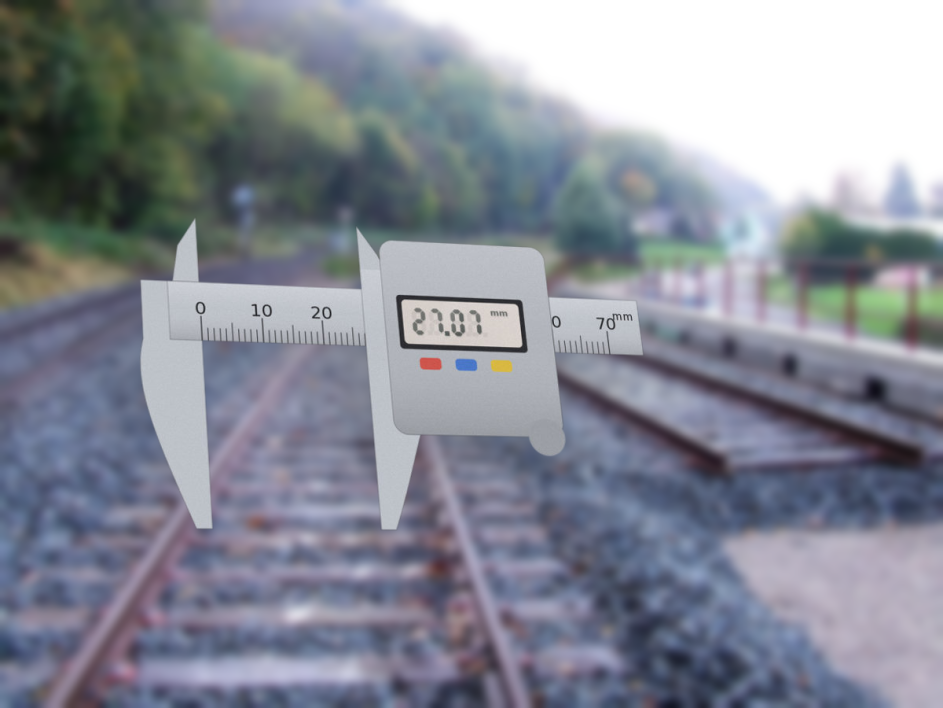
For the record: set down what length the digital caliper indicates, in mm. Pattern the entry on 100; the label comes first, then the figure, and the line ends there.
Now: 27.07
